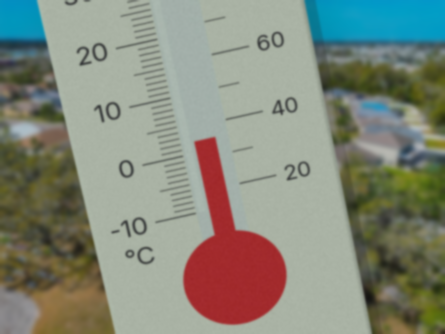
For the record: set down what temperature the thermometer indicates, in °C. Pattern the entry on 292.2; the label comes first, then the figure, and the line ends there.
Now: 2
